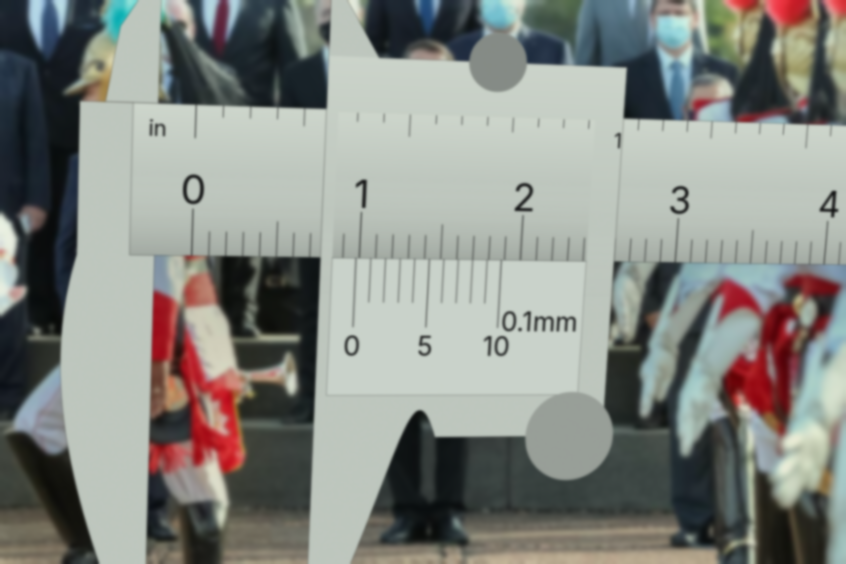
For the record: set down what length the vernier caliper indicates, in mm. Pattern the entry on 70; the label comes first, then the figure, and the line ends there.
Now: 9.8
